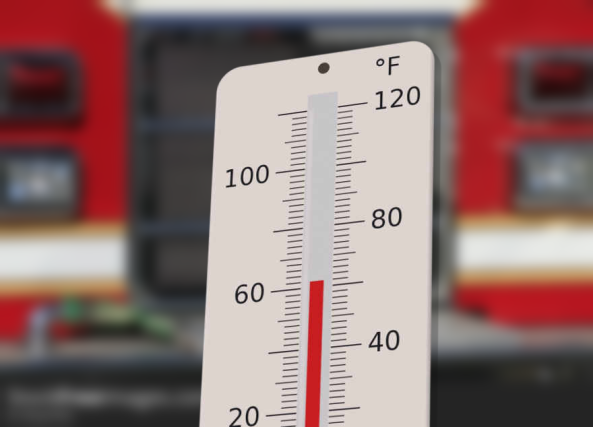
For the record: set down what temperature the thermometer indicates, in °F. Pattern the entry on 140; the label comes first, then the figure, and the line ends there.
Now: 62
